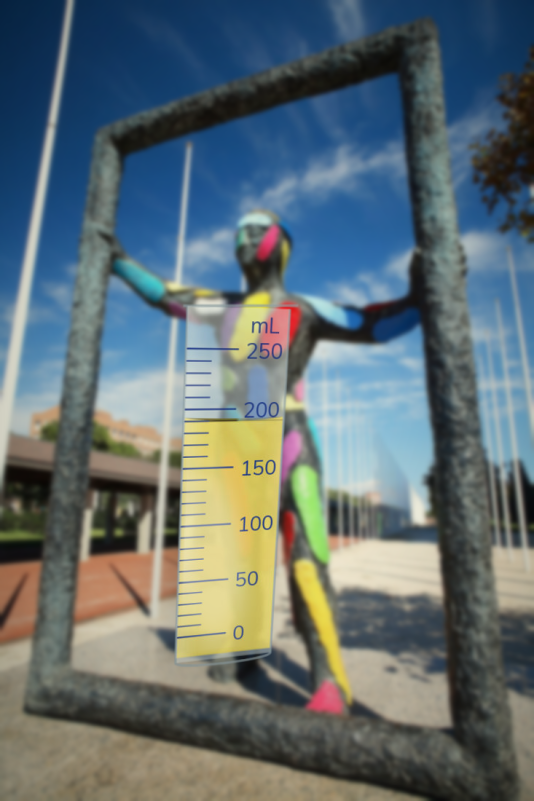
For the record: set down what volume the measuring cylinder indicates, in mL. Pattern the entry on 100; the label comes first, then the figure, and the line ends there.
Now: 190
